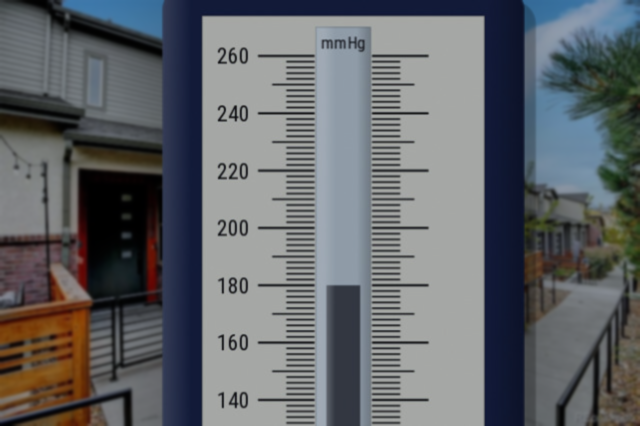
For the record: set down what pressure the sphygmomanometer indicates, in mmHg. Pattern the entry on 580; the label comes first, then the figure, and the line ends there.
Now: 180
